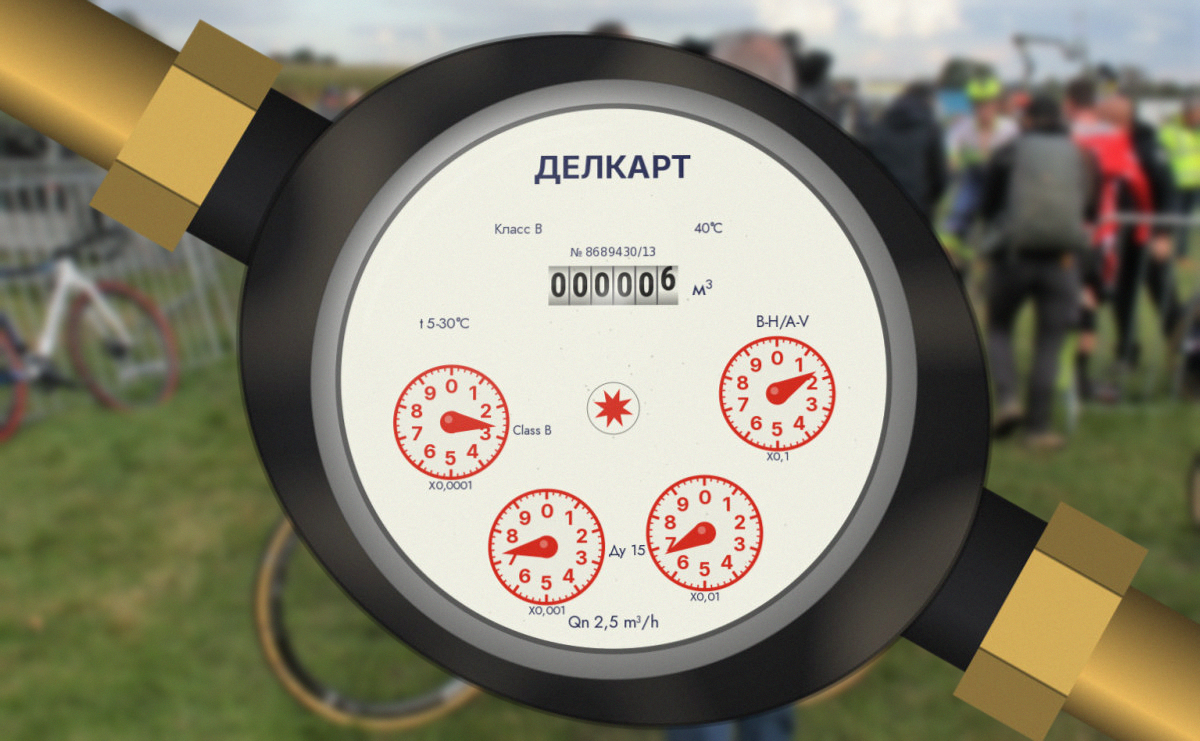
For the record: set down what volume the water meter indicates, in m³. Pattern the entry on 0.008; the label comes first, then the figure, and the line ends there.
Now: 6.1672
